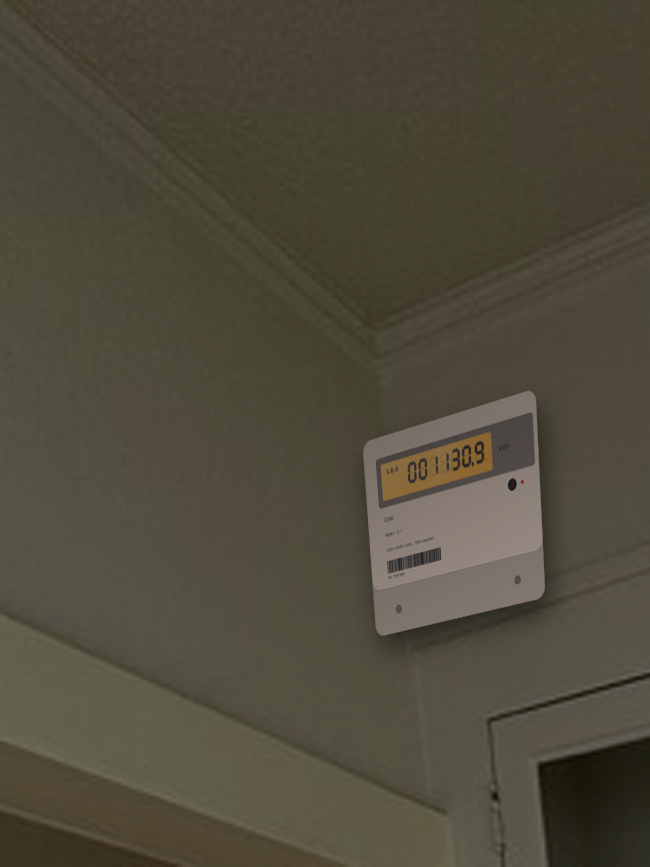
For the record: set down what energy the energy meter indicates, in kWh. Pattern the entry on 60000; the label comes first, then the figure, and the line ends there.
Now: 1130.9
